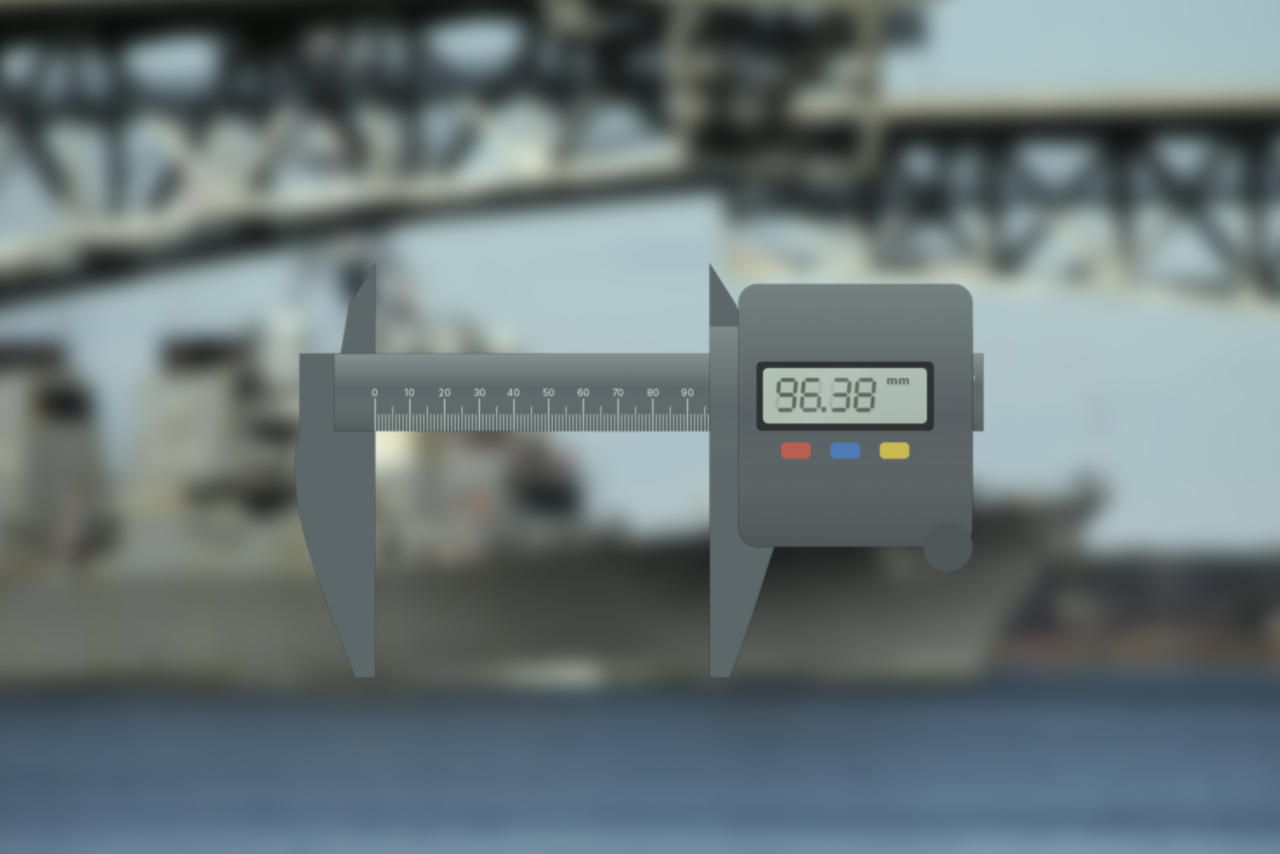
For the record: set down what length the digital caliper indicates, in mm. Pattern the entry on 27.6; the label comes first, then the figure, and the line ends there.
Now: 96.38
